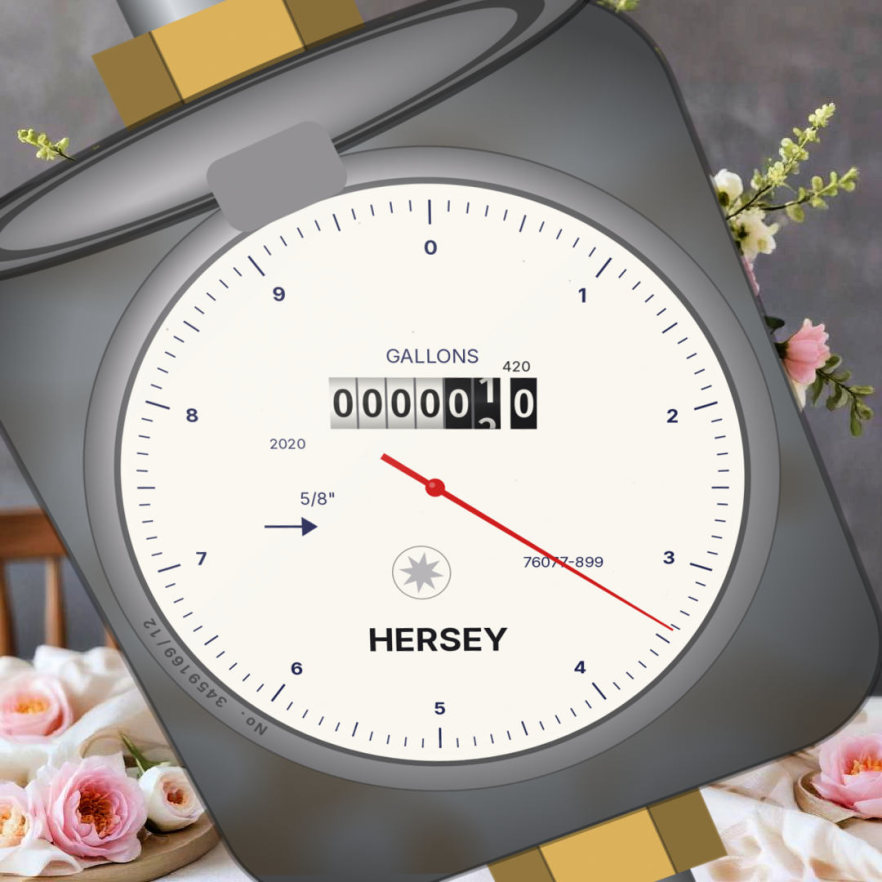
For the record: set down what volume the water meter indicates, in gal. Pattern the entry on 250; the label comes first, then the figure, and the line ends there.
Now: 13.4
